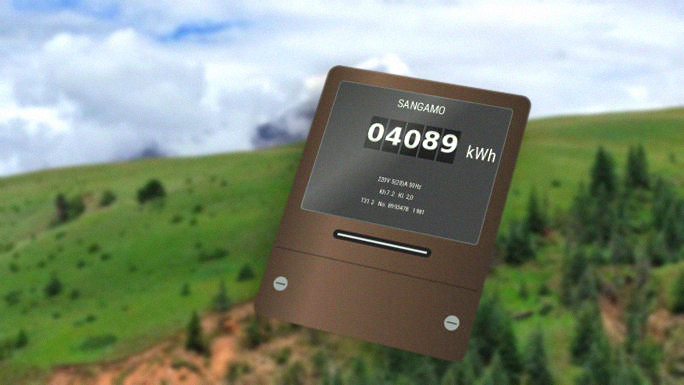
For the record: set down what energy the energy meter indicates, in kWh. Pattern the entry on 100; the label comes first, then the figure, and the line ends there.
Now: 4089
